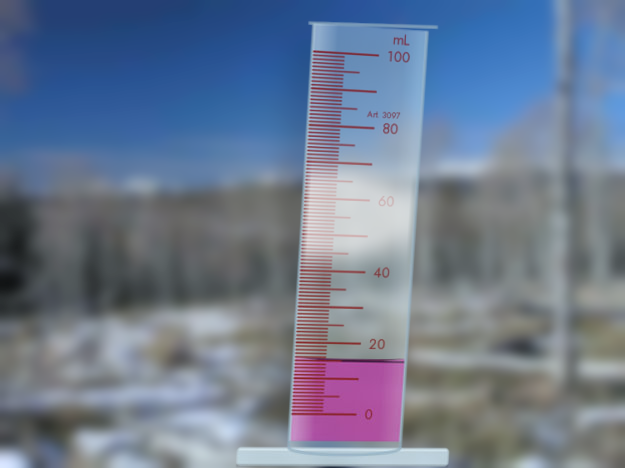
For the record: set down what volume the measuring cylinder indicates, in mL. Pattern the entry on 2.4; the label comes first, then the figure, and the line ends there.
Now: 15
